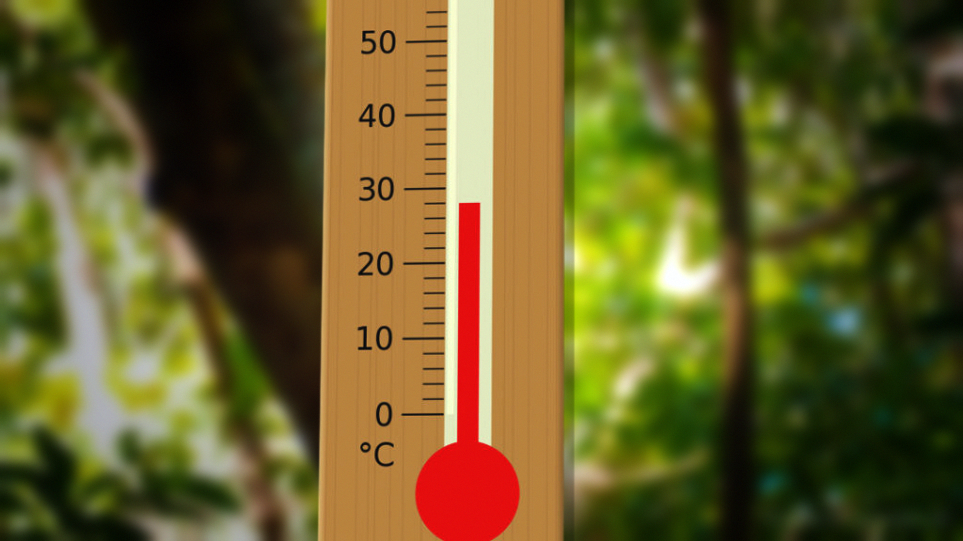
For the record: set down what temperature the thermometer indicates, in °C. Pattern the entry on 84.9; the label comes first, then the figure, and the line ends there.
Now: 28
